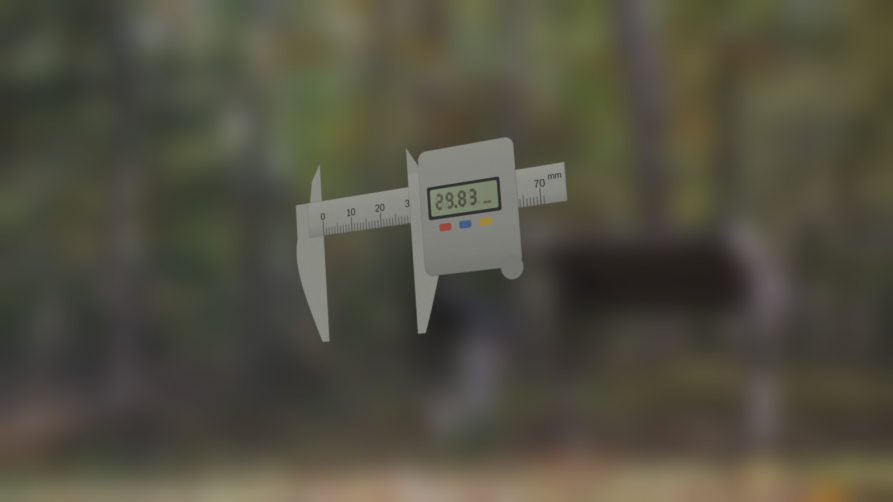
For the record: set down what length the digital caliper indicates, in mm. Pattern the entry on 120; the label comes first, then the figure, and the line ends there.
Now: 29.83
